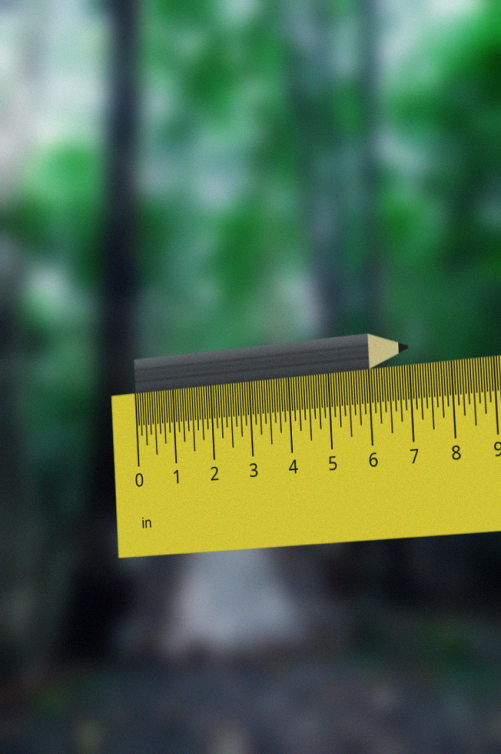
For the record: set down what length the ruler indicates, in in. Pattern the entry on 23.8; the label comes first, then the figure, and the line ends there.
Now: 7
